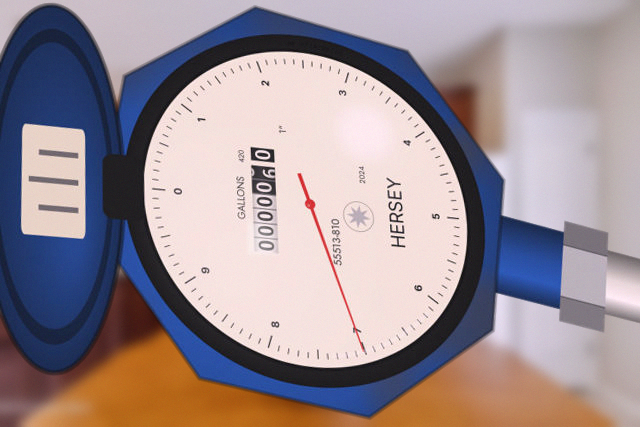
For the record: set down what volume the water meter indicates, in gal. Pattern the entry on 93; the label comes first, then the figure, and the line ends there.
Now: 57.0
